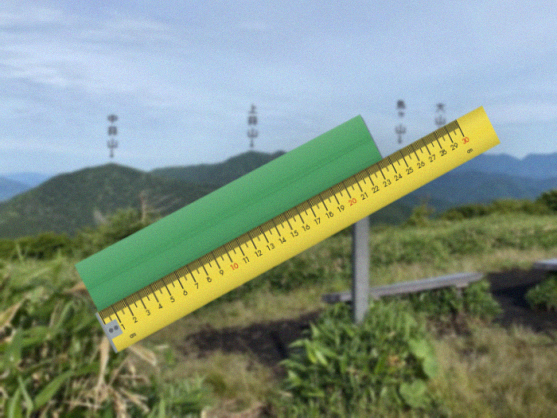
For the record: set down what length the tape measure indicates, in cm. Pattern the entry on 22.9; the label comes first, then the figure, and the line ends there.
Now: 23.5
